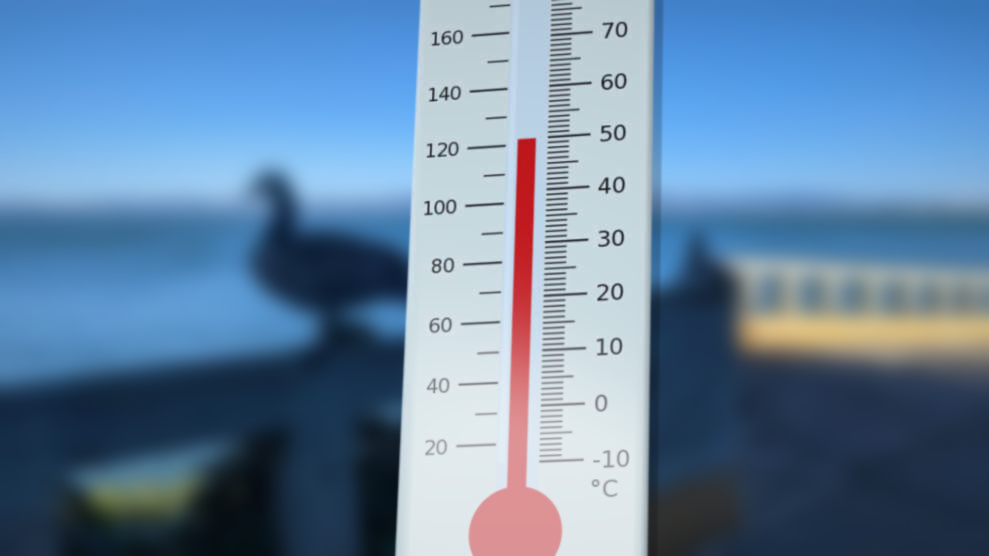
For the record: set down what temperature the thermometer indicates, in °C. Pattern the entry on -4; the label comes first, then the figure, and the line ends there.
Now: 50
